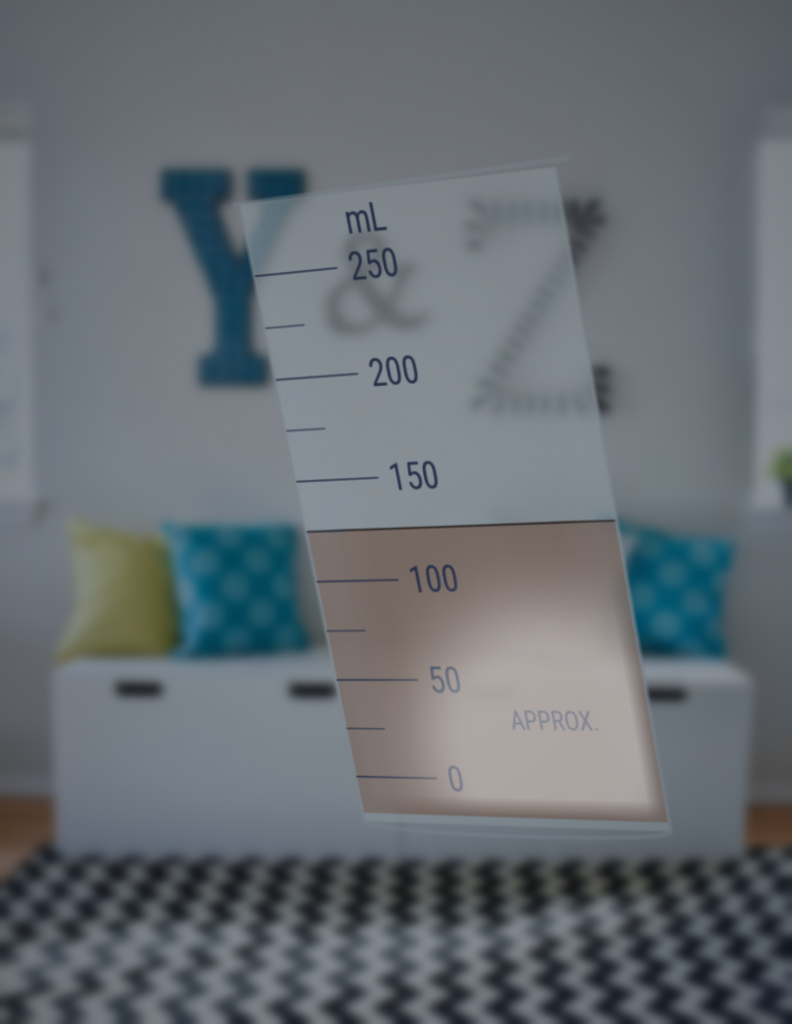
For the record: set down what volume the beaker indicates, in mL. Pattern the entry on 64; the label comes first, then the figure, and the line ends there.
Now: 125
